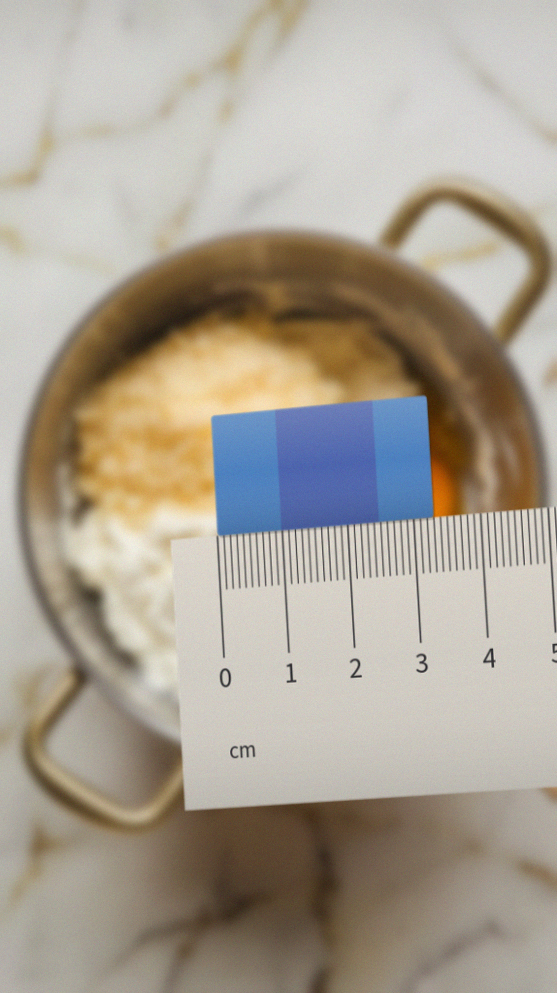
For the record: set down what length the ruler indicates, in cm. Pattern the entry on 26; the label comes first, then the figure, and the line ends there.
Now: 3.3
